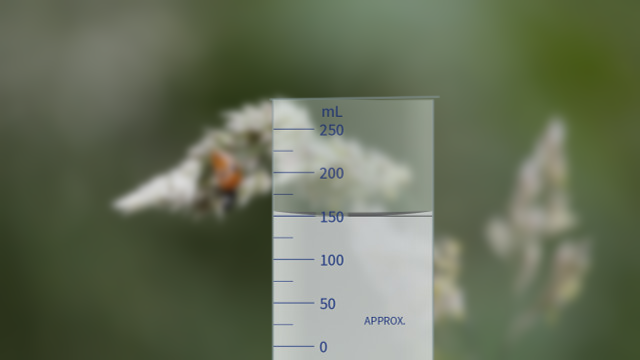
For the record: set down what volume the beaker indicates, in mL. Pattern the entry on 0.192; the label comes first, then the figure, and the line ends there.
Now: 150
